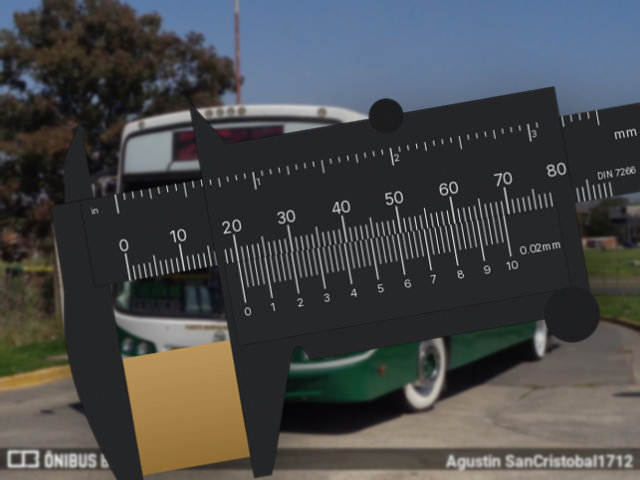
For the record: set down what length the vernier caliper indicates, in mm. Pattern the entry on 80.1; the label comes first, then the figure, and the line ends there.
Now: 20.0
